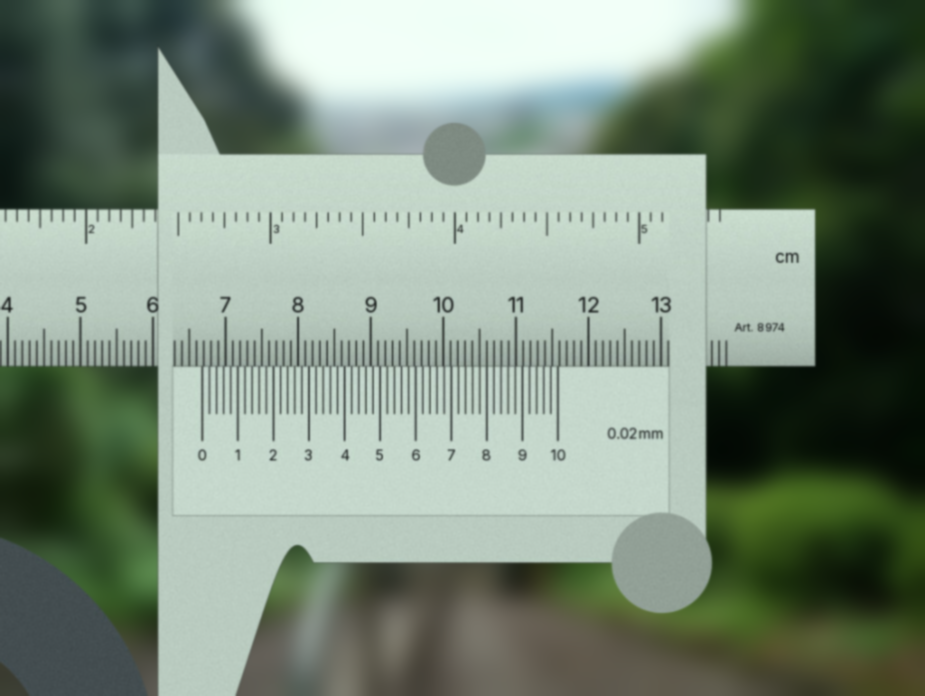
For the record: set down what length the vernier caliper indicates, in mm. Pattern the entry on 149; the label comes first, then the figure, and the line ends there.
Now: 66.8
